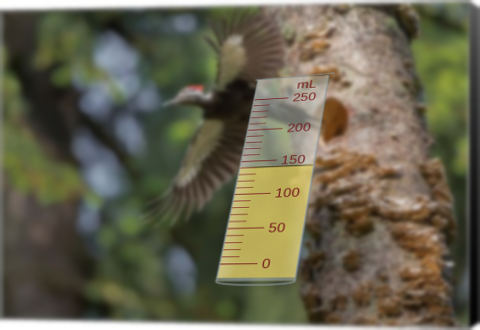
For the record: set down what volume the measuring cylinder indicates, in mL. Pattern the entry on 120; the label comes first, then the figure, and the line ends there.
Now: 140
